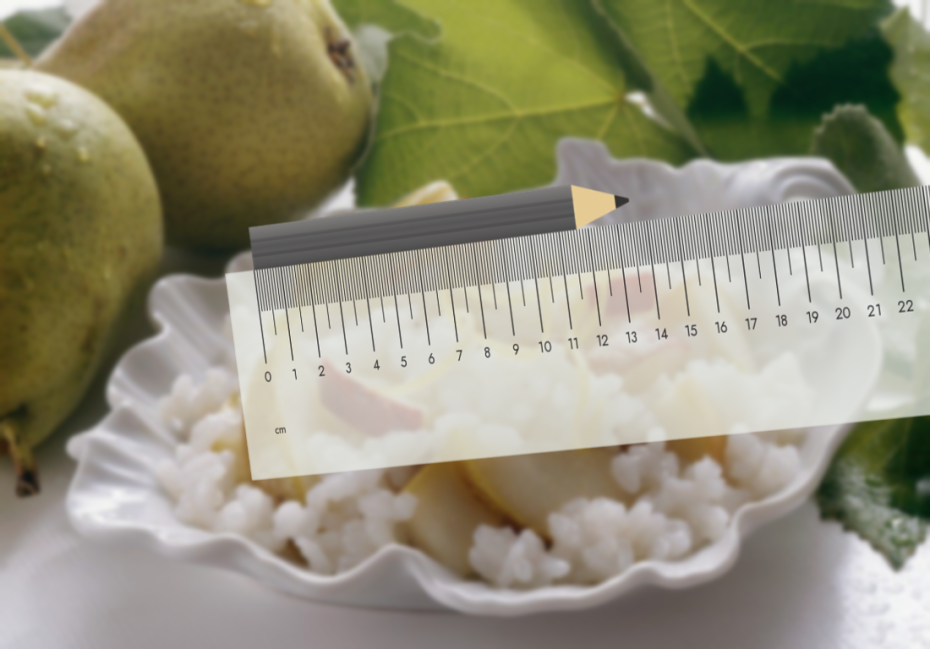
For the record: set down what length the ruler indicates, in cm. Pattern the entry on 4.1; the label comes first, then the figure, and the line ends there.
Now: 13.5
